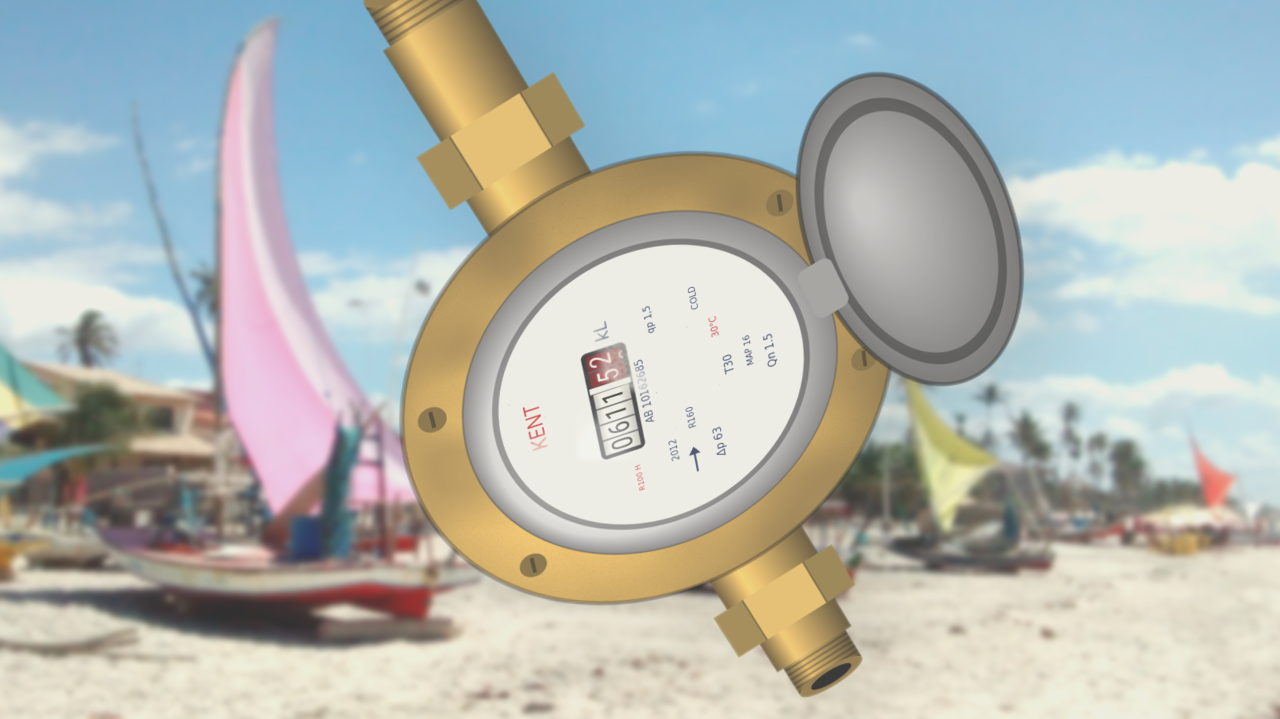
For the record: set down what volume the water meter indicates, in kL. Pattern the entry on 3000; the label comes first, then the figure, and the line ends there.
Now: 611.52
